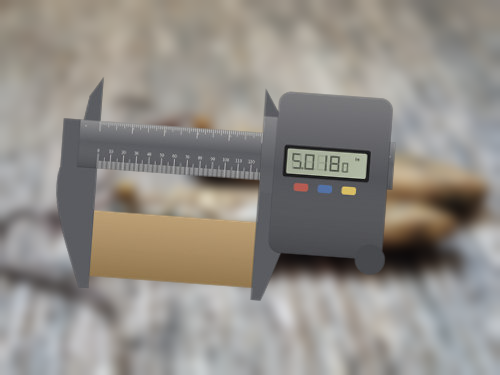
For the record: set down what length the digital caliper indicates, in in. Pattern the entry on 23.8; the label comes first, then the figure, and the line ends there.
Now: 5.0180
